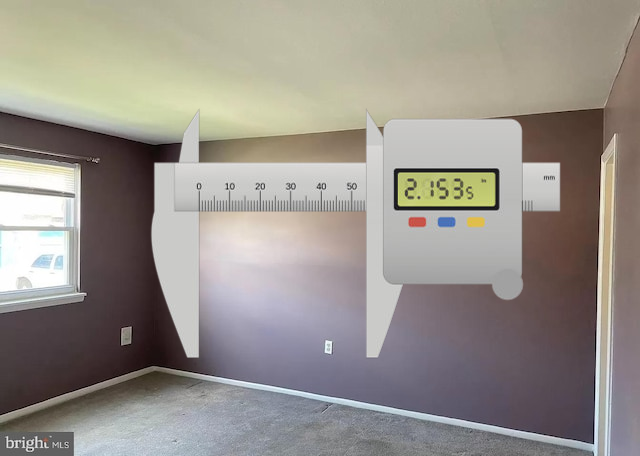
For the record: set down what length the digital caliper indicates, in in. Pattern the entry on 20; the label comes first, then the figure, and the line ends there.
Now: 2.1535
